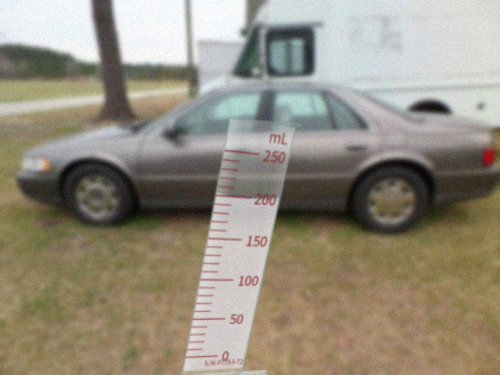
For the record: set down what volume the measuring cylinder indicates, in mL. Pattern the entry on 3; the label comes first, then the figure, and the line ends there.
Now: 200
